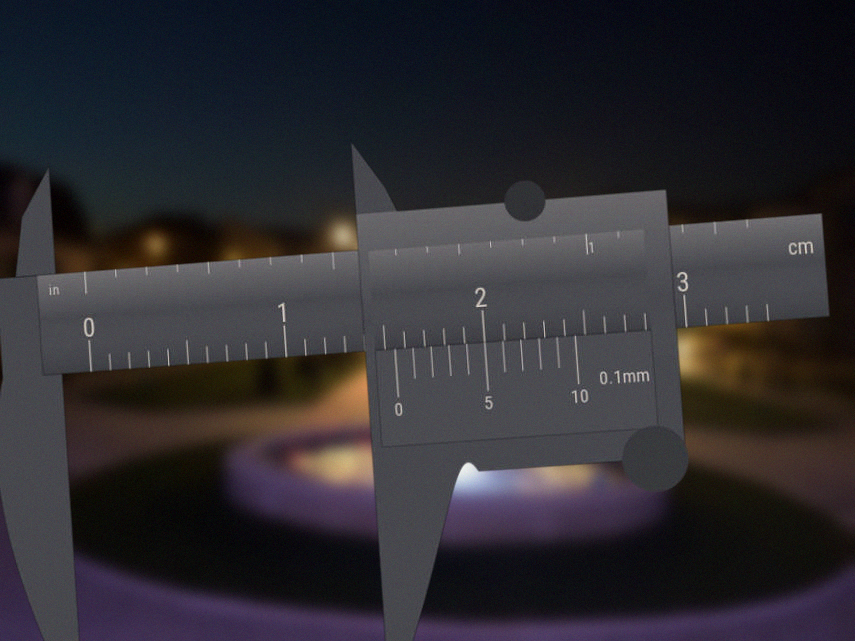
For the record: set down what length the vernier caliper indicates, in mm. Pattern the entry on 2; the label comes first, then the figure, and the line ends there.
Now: 15.5
